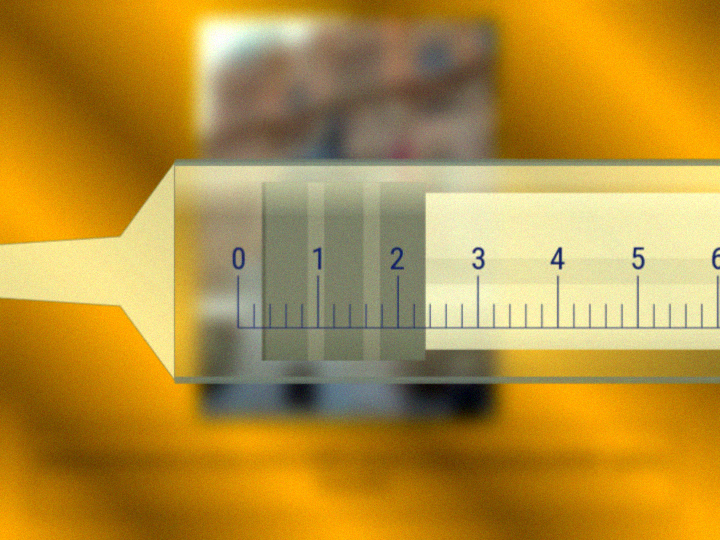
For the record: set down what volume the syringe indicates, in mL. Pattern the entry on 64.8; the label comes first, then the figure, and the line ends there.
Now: 0.3
